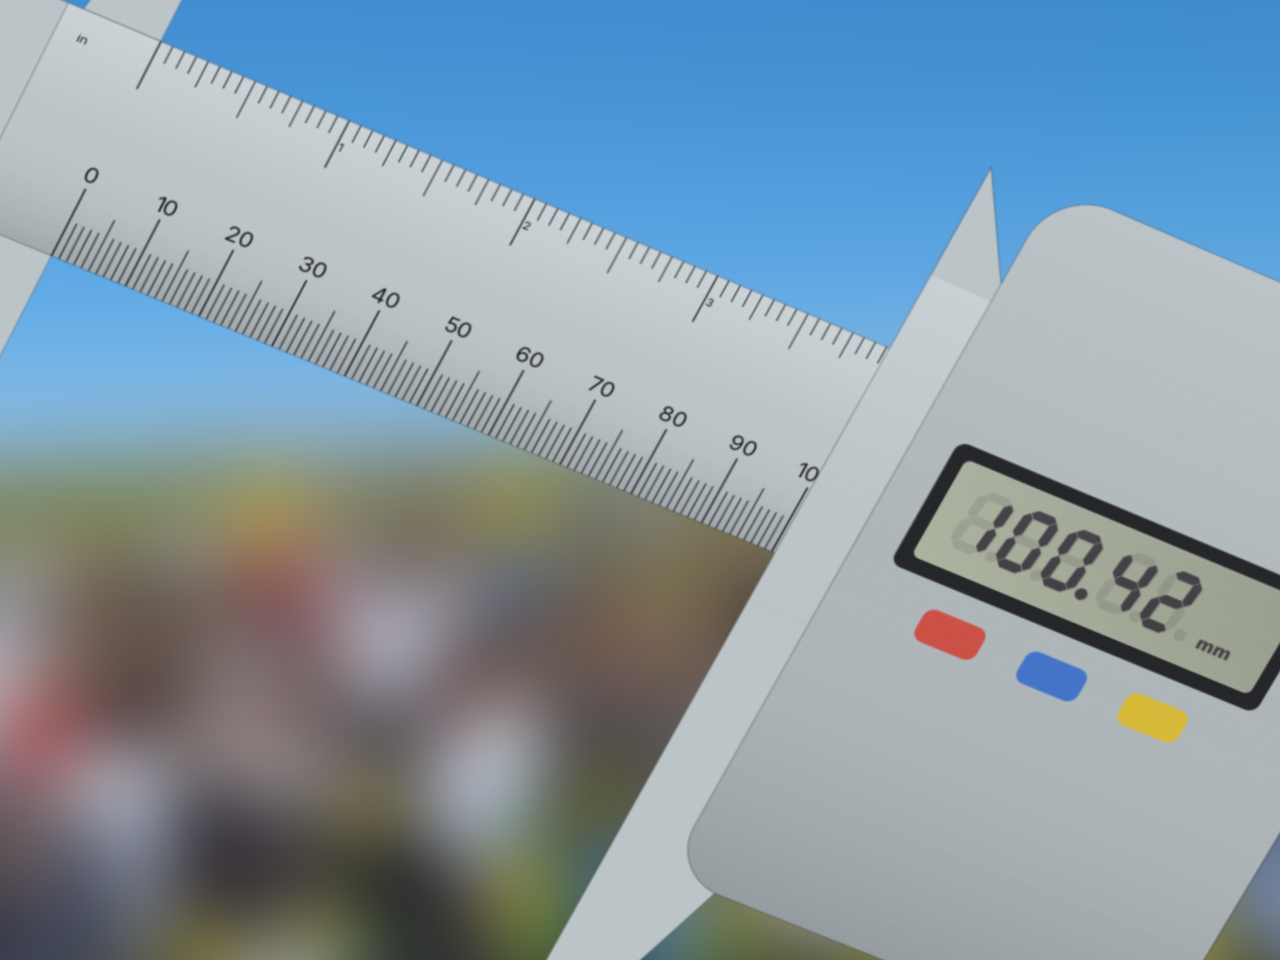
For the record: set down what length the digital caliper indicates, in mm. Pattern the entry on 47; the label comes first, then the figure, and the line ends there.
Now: 100.42
